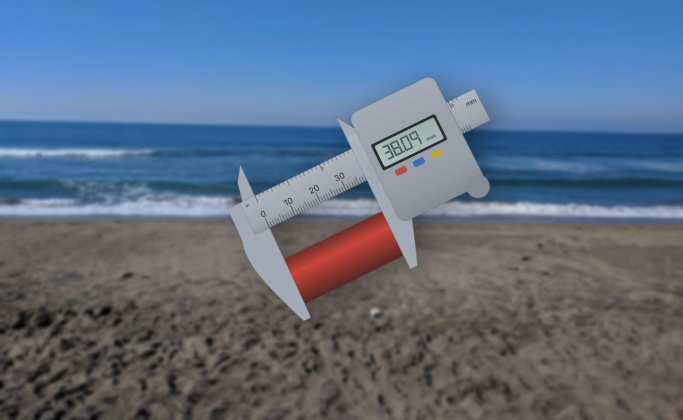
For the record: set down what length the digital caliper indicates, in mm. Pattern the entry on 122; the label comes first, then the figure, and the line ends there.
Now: 38.09
